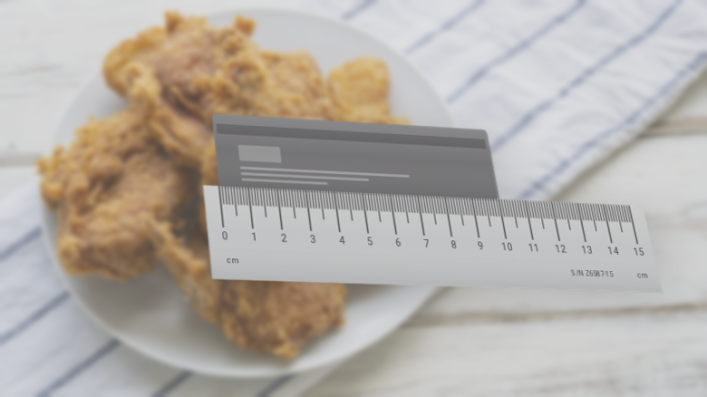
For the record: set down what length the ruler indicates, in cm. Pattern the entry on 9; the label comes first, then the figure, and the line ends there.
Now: 10
